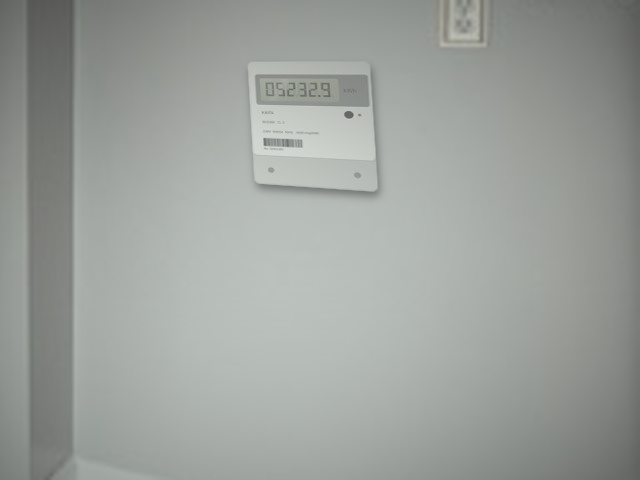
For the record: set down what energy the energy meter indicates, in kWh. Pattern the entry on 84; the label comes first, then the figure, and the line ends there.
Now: 5232.9
